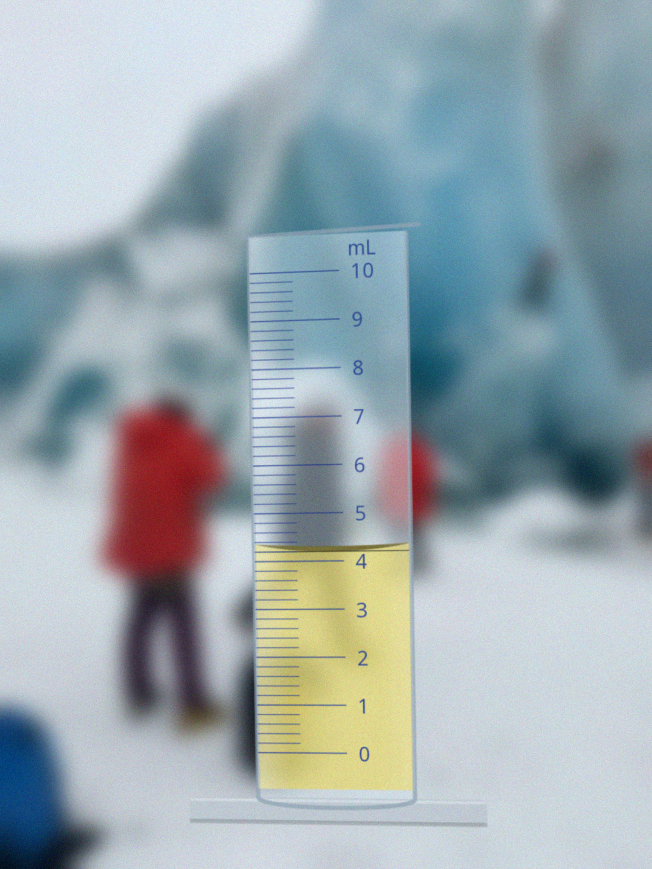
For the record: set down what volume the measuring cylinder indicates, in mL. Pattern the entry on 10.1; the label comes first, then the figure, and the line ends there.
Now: 4.2
